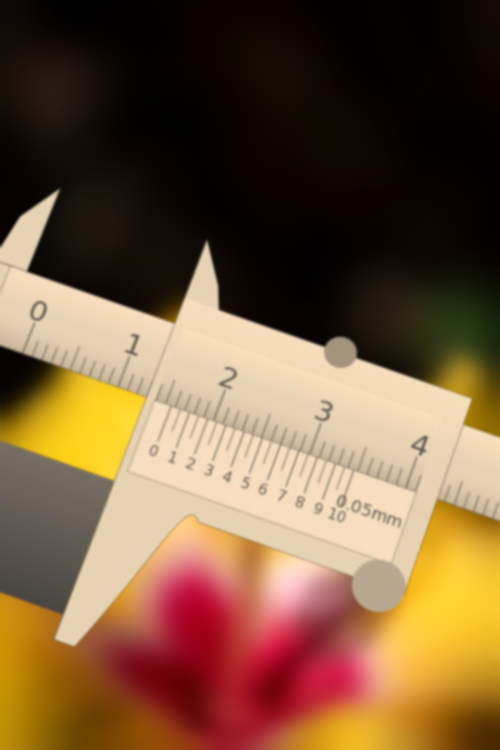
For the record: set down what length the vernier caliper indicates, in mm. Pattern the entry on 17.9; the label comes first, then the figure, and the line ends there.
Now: 15.6
